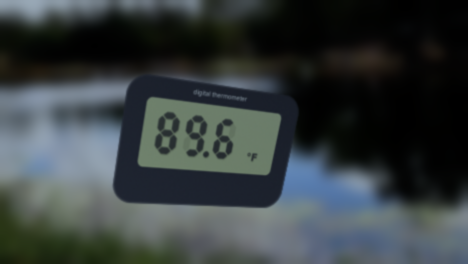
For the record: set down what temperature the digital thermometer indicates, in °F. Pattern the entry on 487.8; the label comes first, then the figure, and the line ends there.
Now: 89.6
